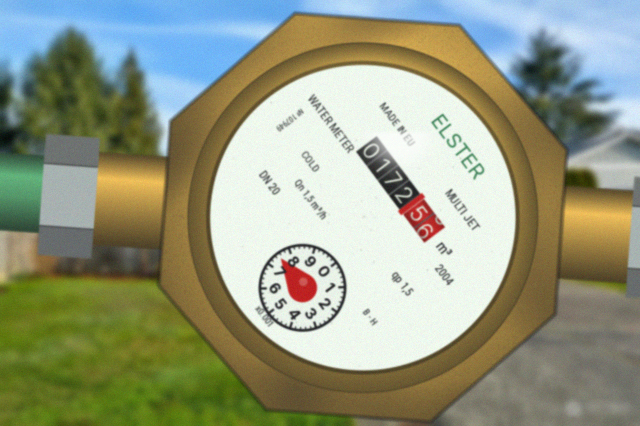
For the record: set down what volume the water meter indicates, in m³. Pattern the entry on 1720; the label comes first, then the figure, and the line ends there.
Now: 172.557
